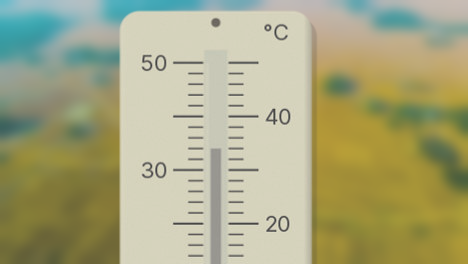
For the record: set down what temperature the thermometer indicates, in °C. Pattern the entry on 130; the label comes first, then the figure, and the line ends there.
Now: 34
